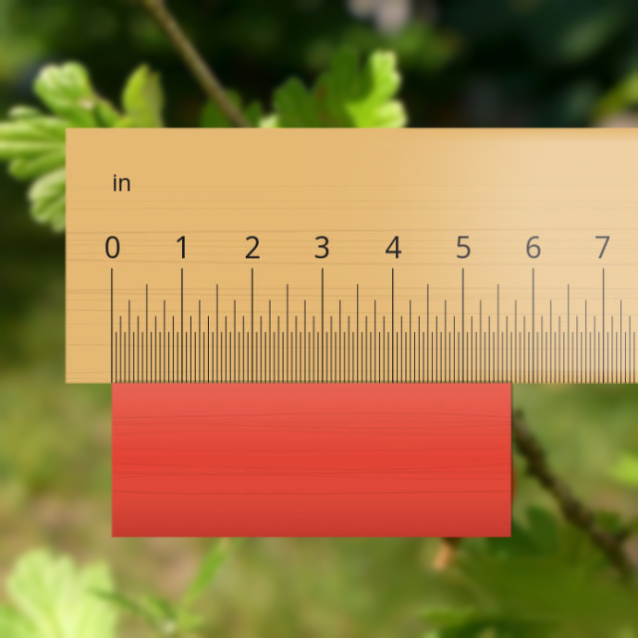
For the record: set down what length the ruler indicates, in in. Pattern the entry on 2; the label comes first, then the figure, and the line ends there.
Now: 5.6875
